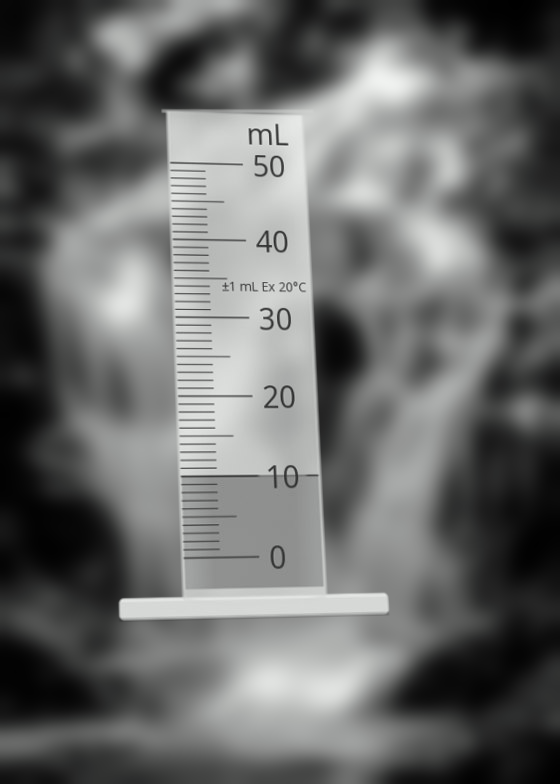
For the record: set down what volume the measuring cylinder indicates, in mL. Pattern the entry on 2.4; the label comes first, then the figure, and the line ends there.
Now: 10
